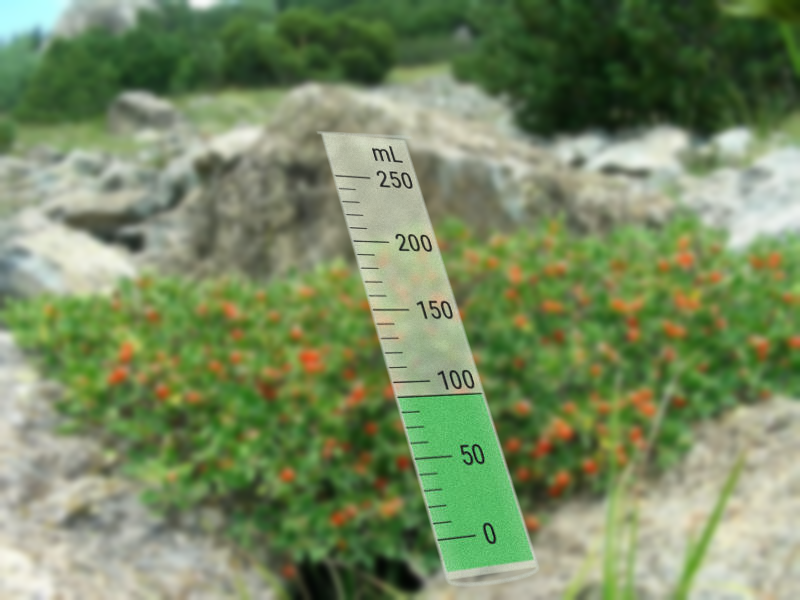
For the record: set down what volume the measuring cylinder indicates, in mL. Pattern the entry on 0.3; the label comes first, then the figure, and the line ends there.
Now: 90
